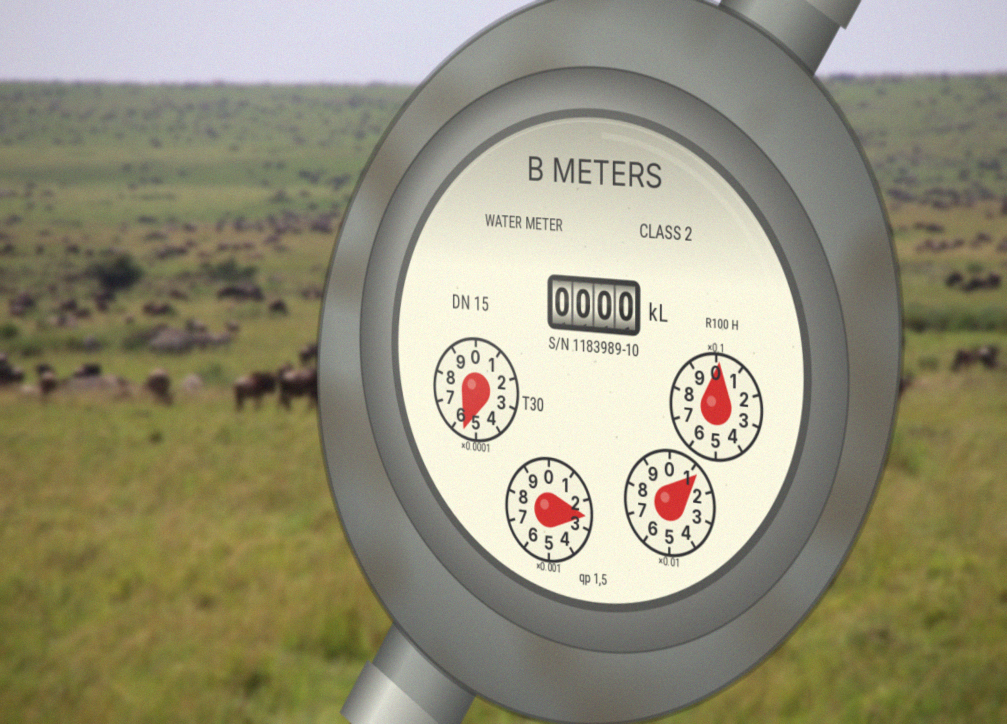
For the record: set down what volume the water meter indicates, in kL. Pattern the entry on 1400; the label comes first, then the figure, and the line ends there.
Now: 0.0125
